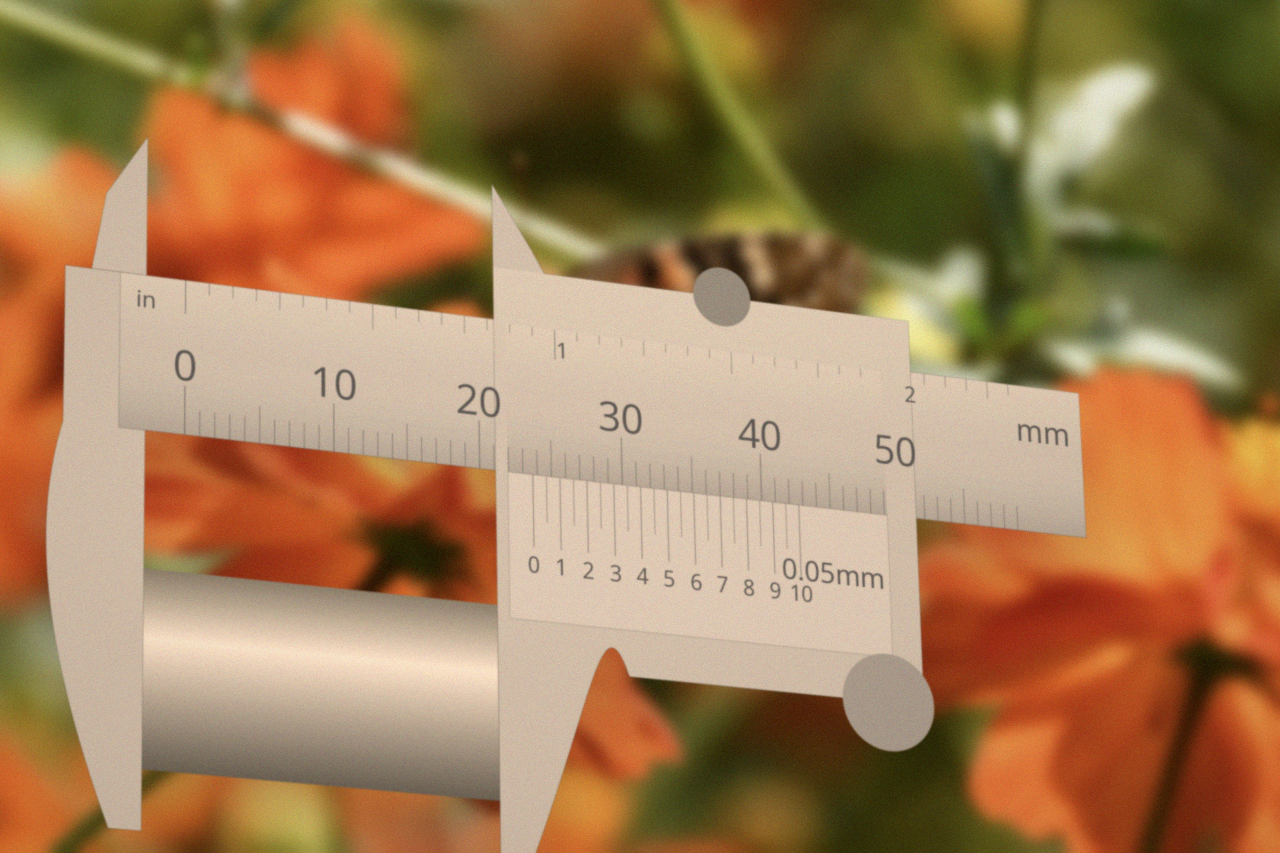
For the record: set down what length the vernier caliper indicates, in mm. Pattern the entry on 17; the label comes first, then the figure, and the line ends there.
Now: 23.7
